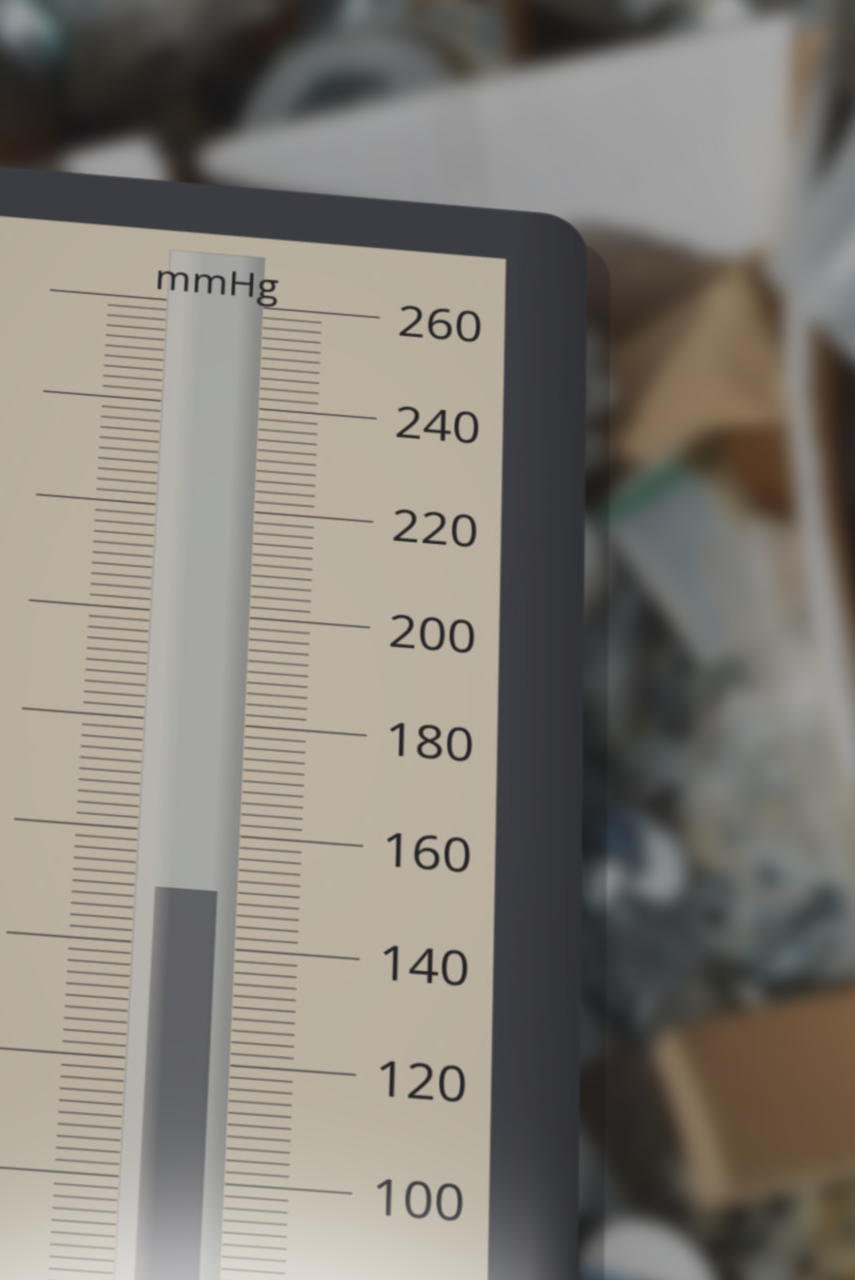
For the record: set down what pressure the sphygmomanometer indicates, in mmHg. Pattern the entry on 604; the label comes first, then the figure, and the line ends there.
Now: 150
